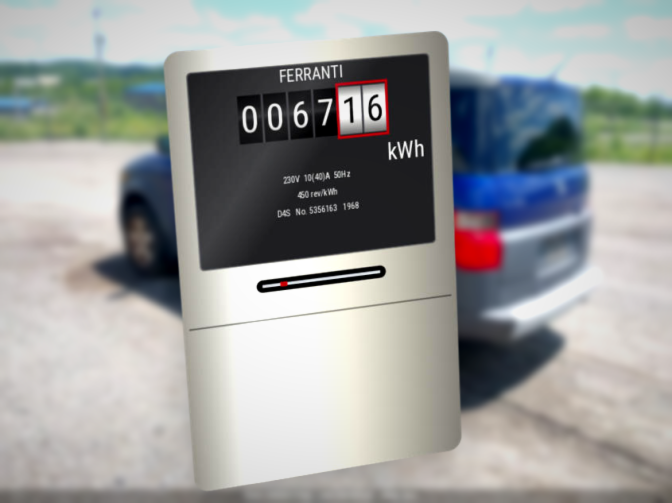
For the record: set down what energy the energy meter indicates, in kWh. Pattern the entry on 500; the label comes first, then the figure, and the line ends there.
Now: 67.16
